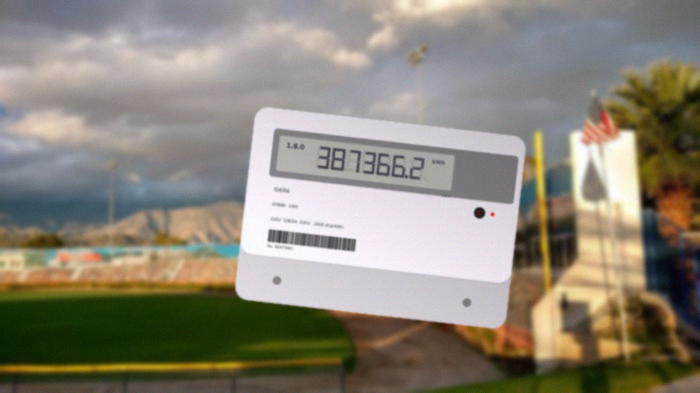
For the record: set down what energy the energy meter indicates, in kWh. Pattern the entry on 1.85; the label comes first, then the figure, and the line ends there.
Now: 387366.2
